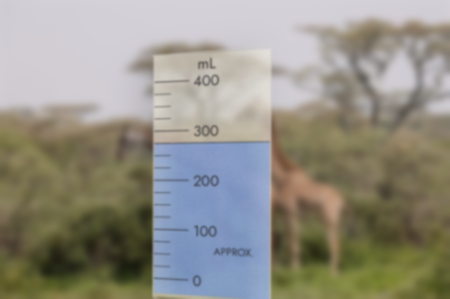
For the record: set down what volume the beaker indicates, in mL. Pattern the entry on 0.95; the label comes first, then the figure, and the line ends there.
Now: 275
